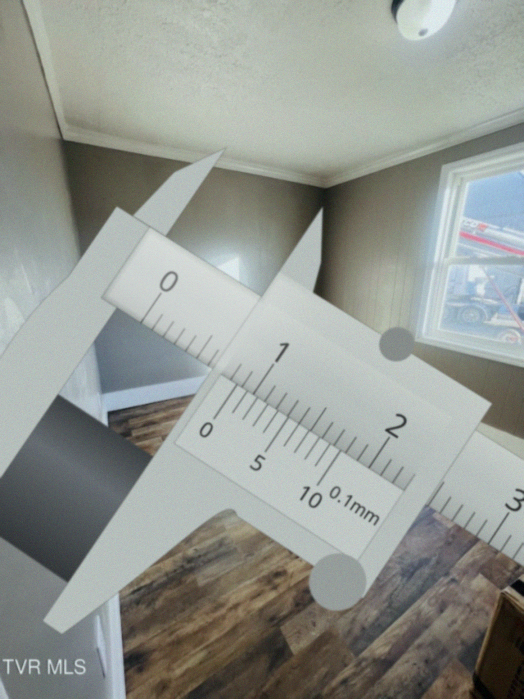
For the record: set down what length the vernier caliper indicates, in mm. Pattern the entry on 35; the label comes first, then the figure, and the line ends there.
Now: 8.6
